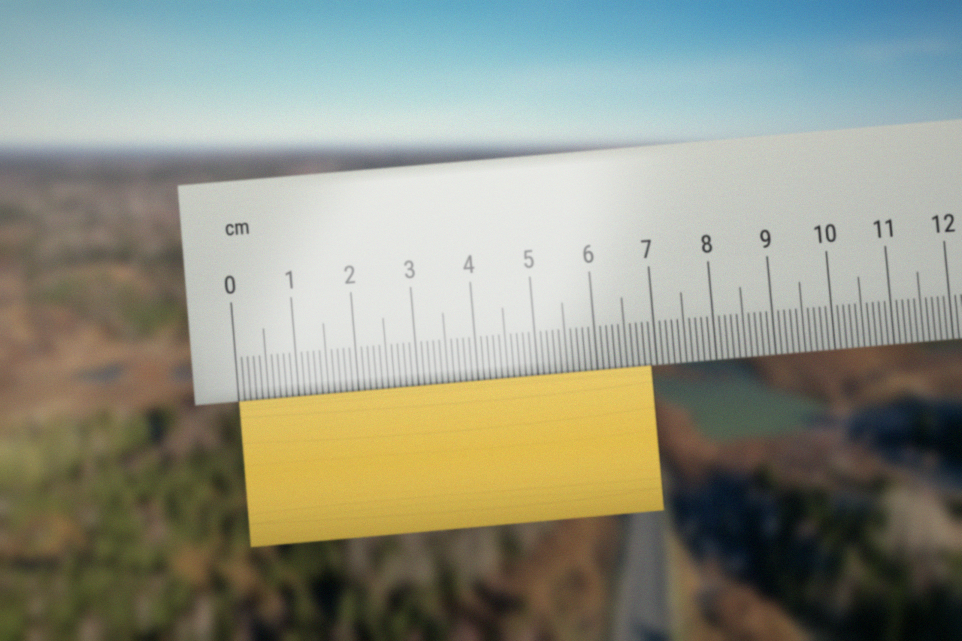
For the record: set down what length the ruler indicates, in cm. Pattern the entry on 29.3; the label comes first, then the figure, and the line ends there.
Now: 6.9
